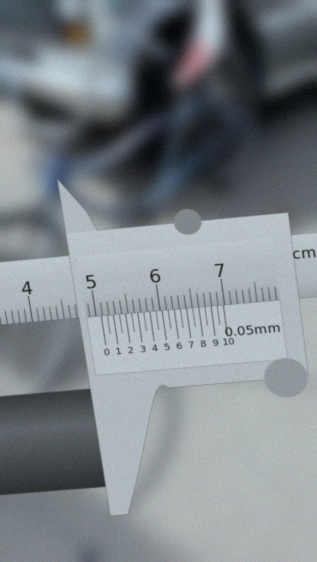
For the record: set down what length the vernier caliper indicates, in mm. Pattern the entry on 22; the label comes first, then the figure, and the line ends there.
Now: 50.8
